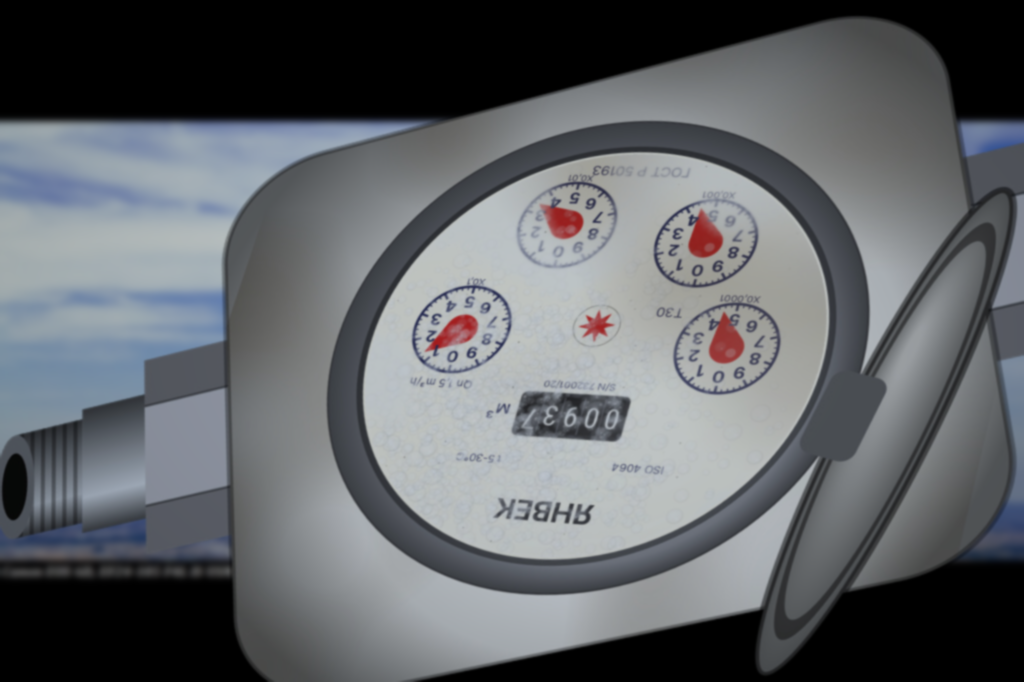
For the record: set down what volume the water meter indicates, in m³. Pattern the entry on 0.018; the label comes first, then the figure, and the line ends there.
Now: 937.1344
